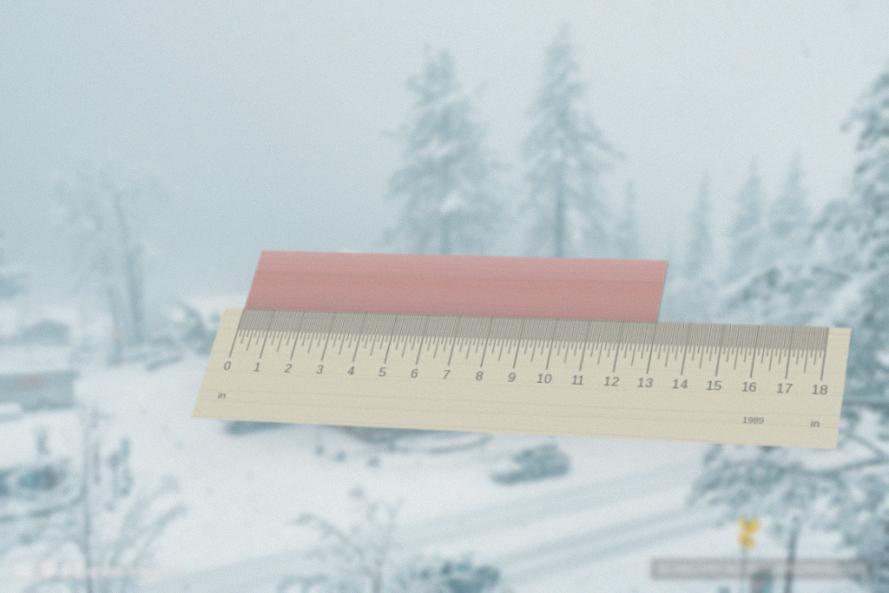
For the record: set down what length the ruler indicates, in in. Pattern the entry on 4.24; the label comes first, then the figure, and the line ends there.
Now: 13
